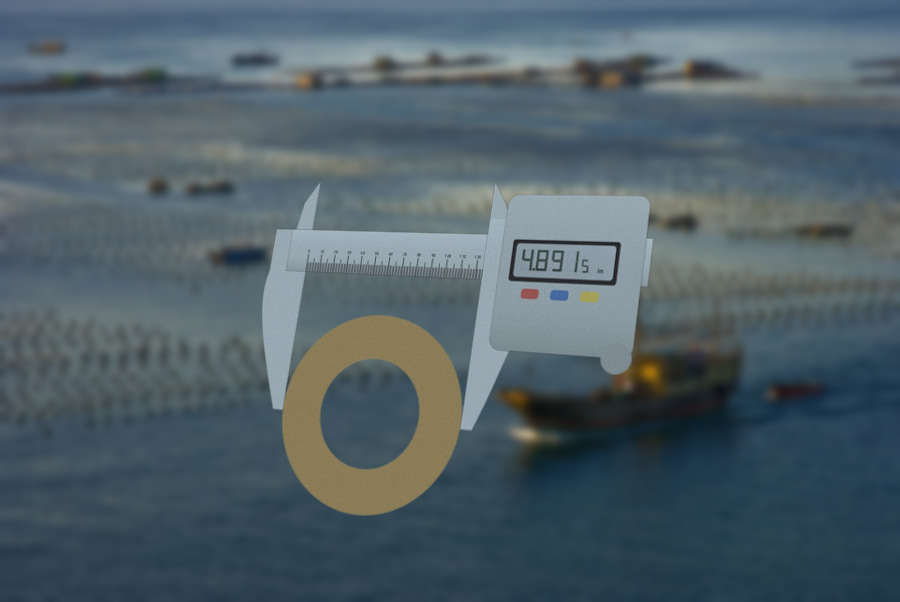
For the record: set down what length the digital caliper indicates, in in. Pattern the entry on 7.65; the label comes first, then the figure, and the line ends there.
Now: 4.8915
